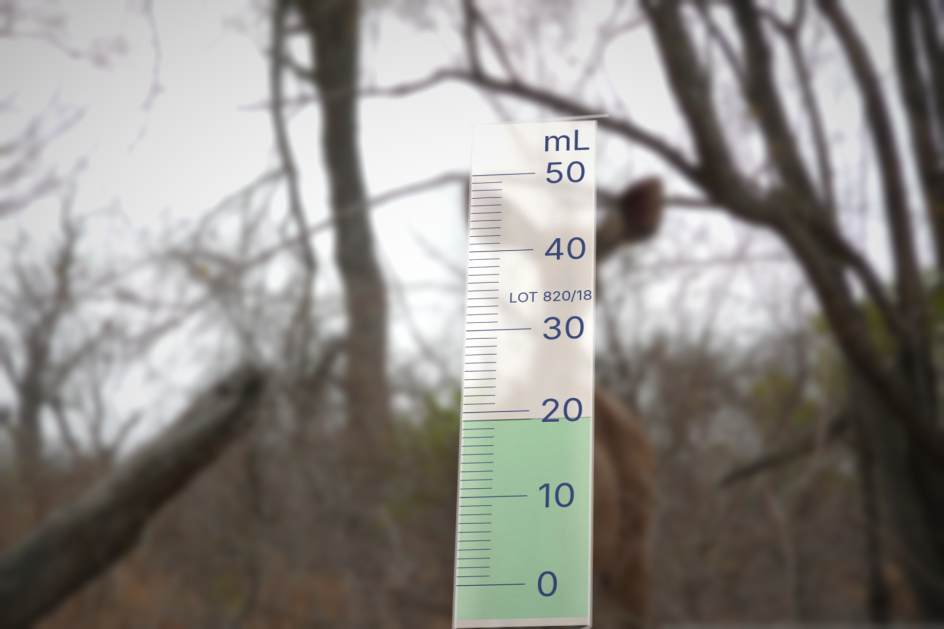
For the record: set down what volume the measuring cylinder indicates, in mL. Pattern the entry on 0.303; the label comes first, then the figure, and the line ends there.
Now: 19
